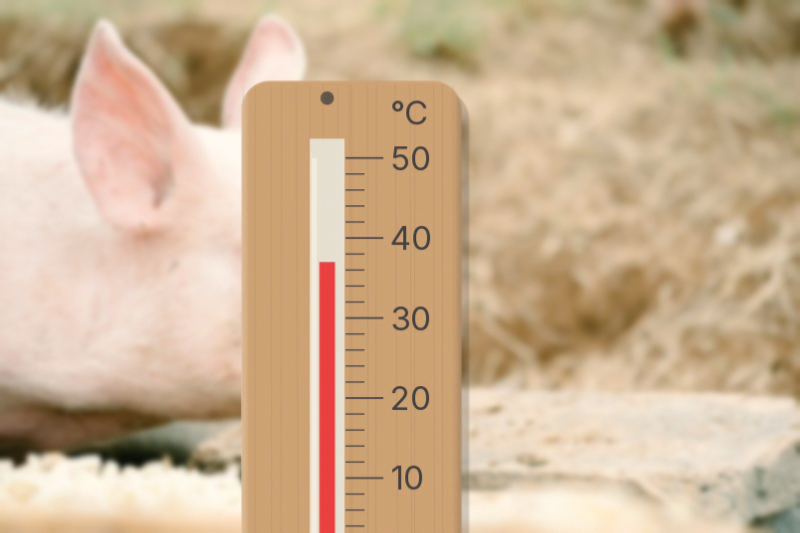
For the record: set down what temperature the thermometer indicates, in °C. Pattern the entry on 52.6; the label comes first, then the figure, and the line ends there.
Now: 37
